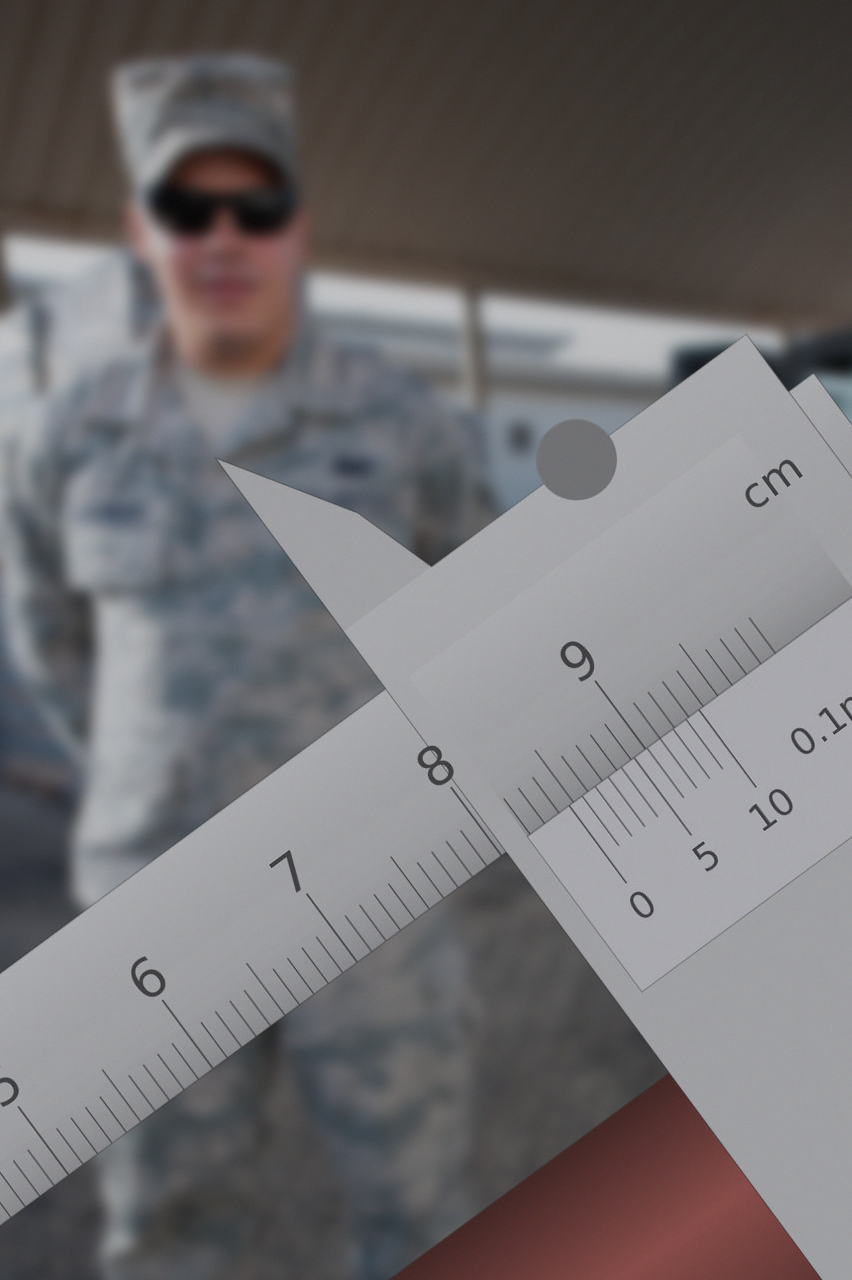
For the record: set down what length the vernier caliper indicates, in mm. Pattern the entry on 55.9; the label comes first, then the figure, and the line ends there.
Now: 84.7
